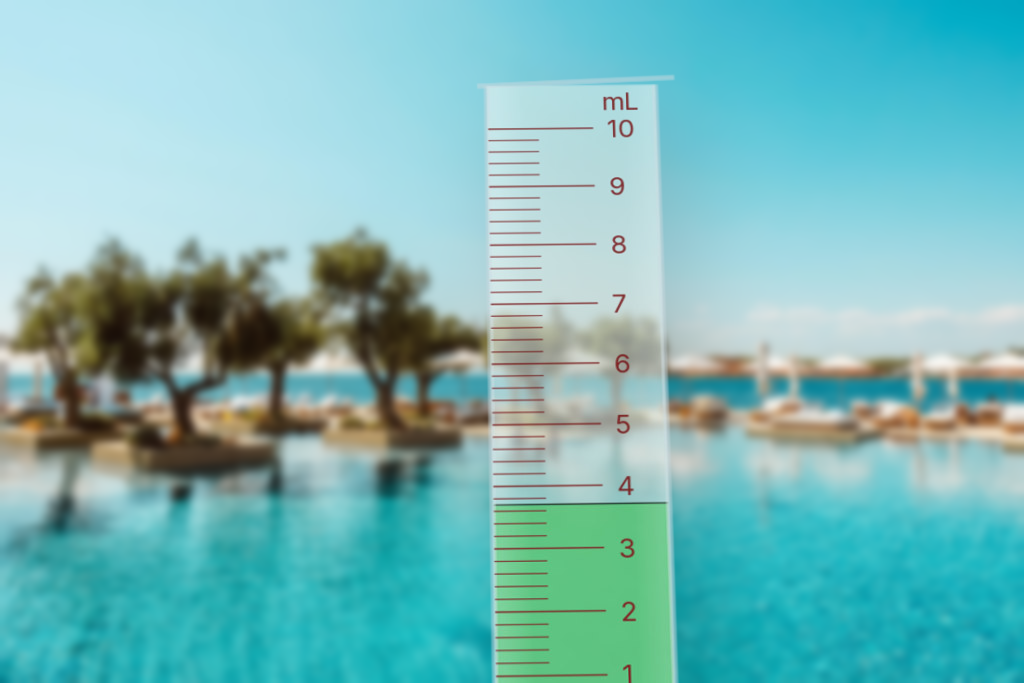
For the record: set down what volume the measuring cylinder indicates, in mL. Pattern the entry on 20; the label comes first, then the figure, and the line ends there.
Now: 3.7
